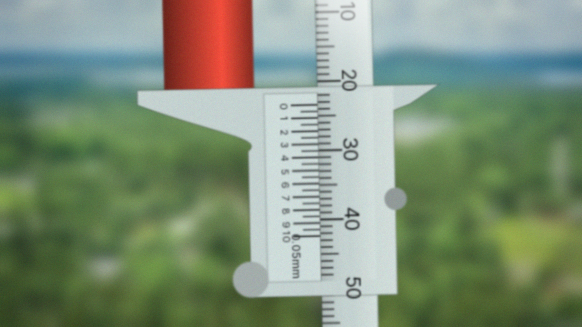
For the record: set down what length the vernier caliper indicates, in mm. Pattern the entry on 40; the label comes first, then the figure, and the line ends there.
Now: 23.4
